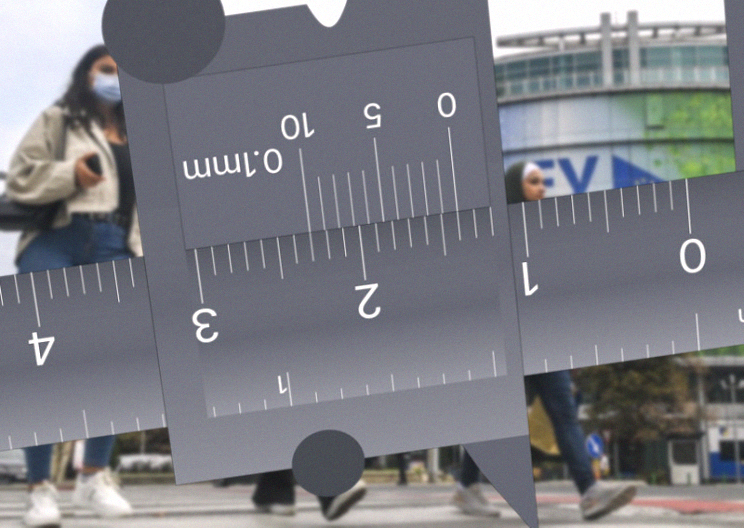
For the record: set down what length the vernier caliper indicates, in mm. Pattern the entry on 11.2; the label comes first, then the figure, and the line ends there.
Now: 14.0
